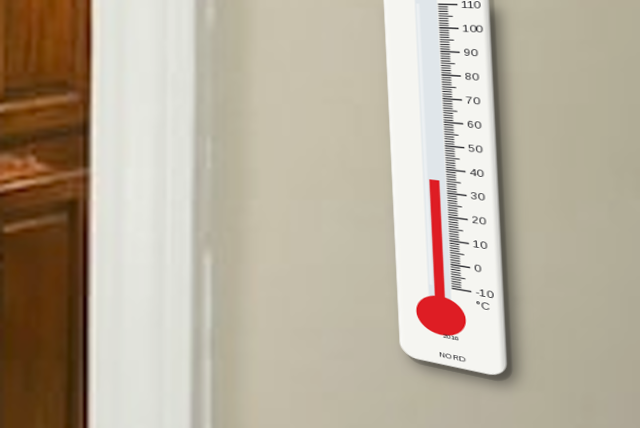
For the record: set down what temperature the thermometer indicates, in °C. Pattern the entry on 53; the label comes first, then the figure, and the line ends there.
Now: 35
